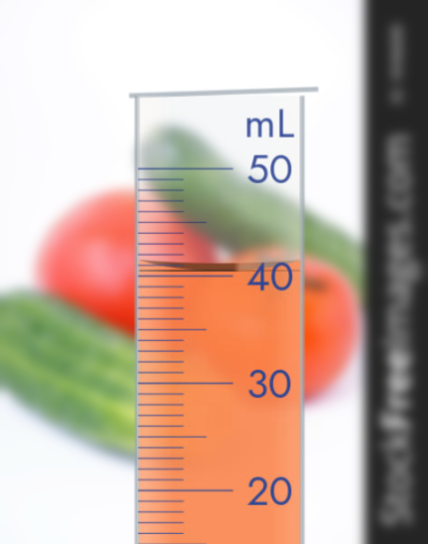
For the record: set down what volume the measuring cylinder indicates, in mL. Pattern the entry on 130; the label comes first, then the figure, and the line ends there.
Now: 40.5
